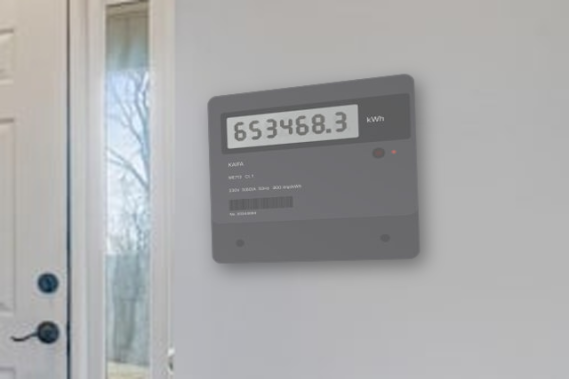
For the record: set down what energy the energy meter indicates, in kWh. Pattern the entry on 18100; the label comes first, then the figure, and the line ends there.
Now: 653468.3
